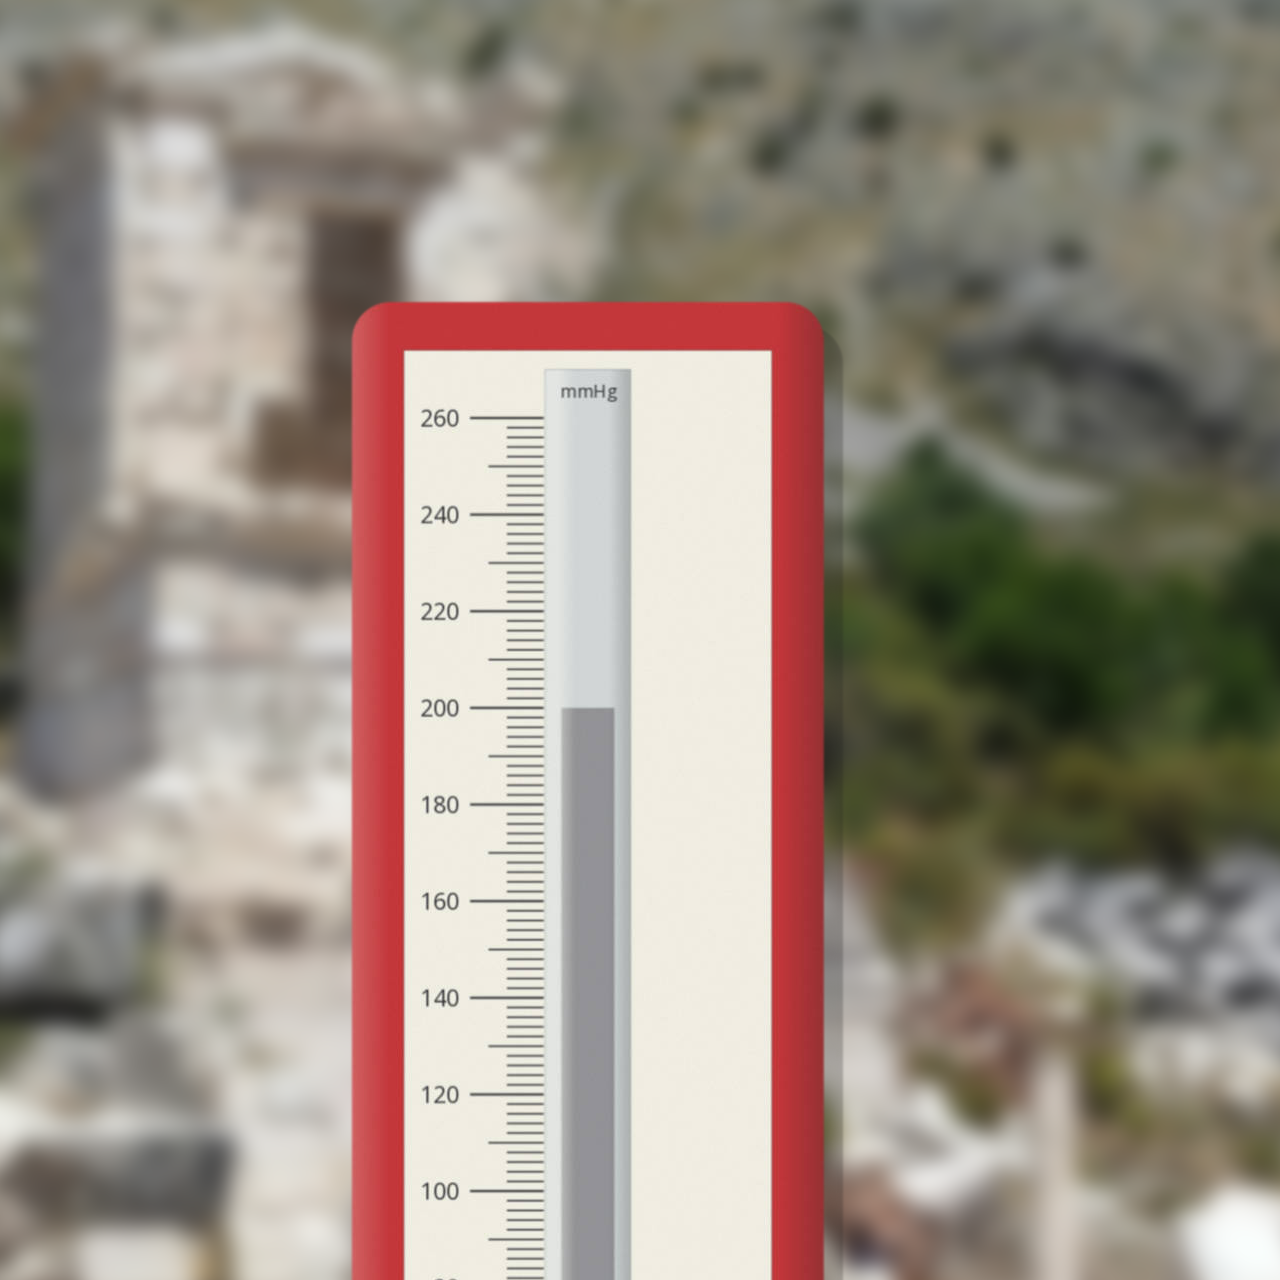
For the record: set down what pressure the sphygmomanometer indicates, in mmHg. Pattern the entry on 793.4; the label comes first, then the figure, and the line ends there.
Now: 200
